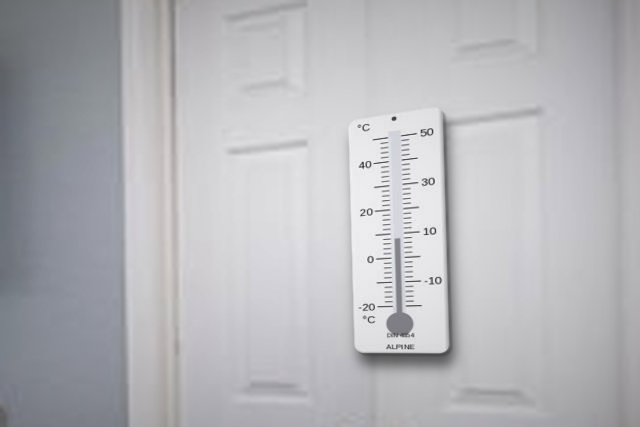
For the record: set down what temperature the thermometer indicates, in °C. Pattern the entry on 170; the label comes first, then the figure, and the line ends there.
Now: 8
